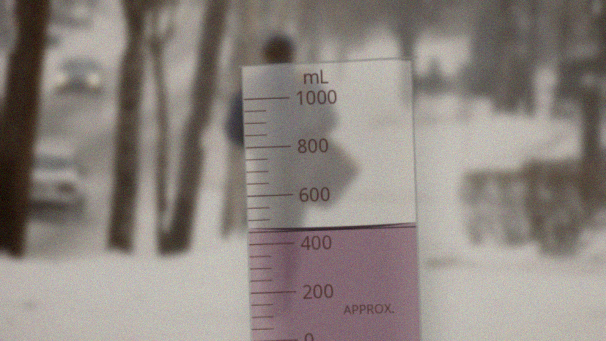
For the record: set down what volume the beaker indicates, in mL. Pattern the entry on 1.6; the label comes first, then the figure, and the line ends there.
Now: 450
